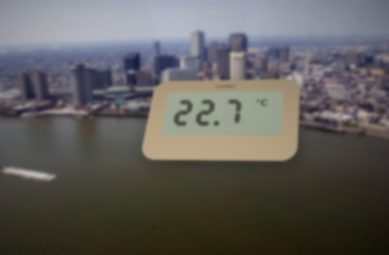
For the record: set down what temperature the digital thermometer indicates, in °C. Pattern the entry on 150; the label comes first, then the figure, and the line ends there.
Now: 22.7
